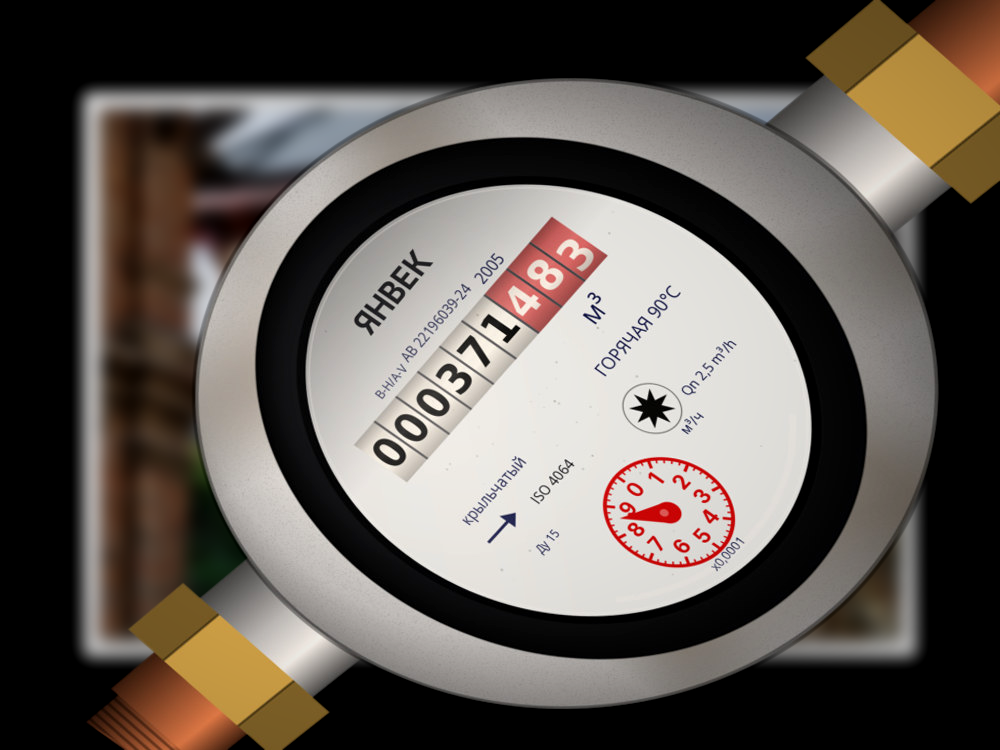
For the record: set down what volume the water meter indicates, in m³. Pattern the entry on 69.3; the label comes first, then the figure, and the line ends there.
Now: 371.4828
